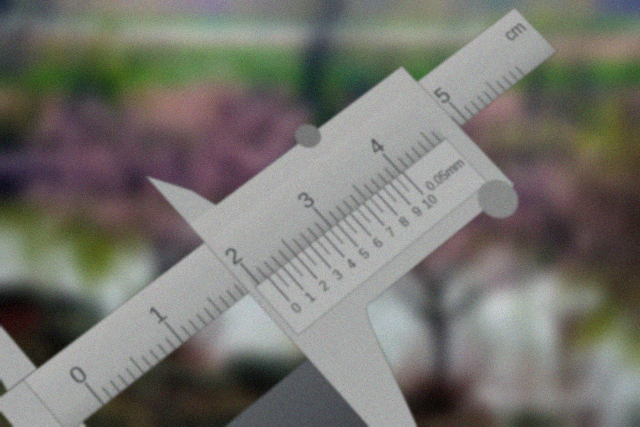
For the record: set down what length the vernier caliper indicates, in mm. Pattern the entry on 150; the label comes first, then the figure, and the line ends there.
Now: 21.2
